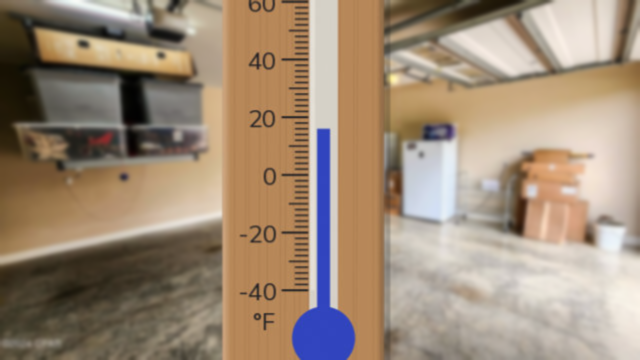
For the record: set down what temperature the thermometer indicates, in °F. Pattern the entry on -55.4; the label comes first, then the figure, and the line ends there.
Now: 16
